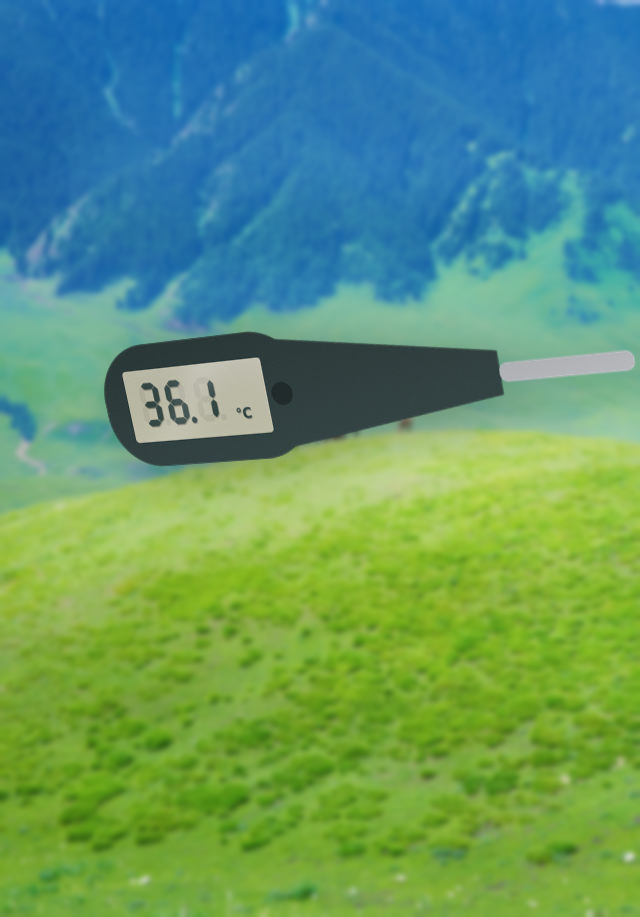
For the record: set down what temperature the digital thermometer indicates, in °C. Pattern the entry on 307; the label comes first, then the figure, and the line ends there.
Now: 36.1
